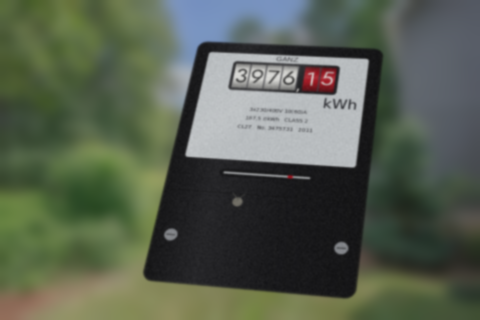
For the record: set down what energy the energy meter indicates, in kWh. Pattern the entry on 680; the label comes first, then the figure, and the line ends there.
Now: 3976.15
